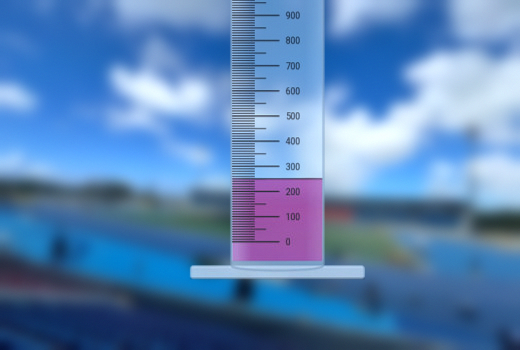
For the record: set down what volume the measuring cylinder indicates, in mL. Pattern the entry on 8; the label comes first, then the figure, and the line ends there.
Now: 250
